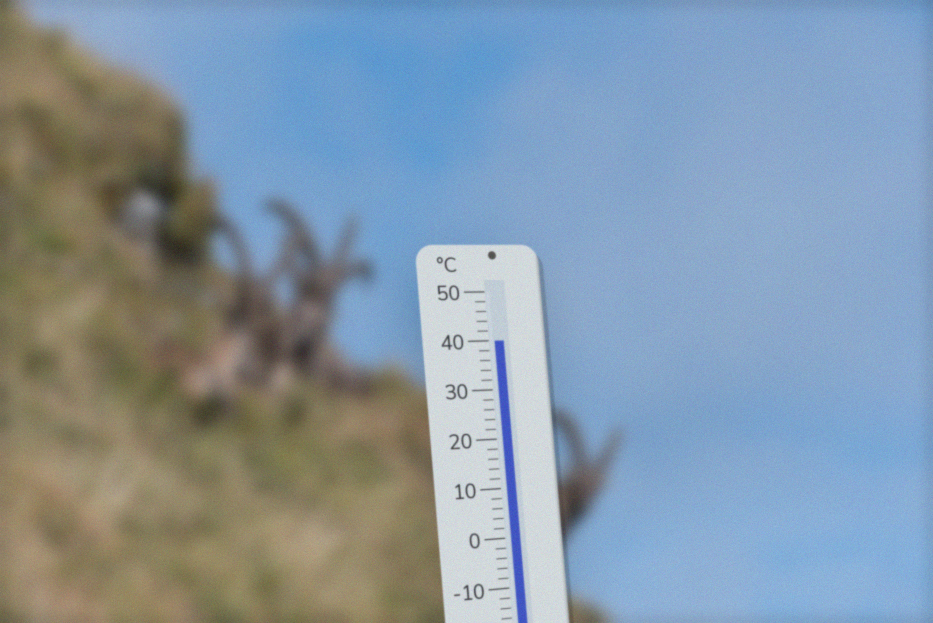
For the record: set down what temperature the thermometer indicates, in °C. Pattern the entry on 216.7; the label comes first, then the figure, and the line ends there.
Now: 40
